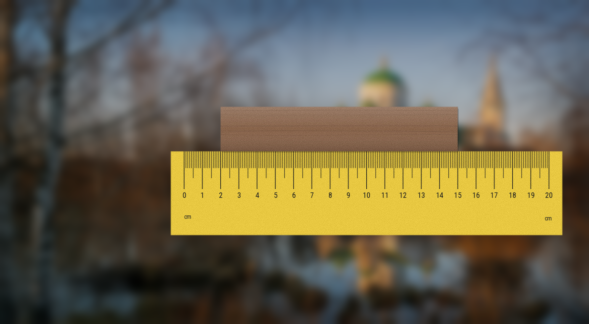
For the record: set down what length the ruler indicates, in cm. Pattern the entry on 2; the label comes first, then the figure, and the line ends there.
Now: 13
